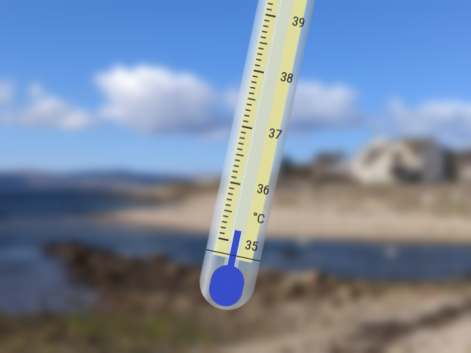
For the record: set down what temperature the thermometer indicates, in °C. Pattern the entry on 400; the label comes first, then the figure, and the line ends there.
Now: 35.2
